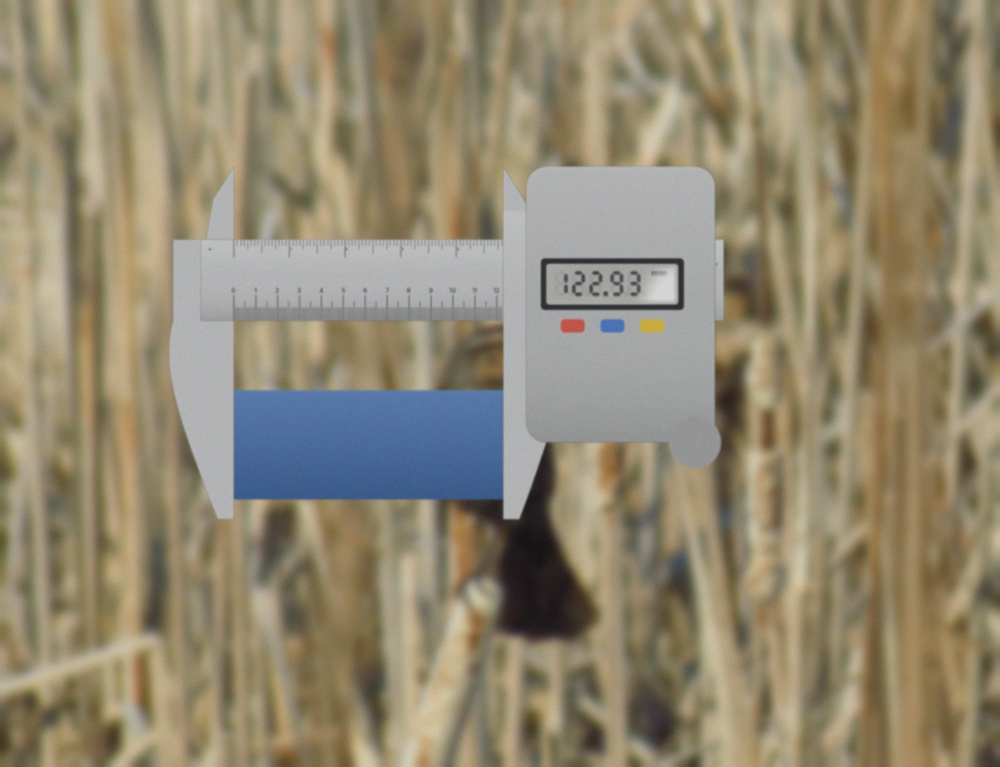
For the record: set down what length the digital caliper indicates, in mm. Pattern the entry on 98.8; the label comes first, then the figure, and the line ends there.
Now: 122.93
